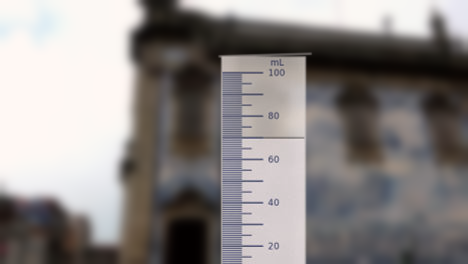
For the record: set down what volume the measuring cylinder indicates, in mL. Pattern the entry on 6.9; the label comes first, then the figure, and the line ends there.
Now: 70
